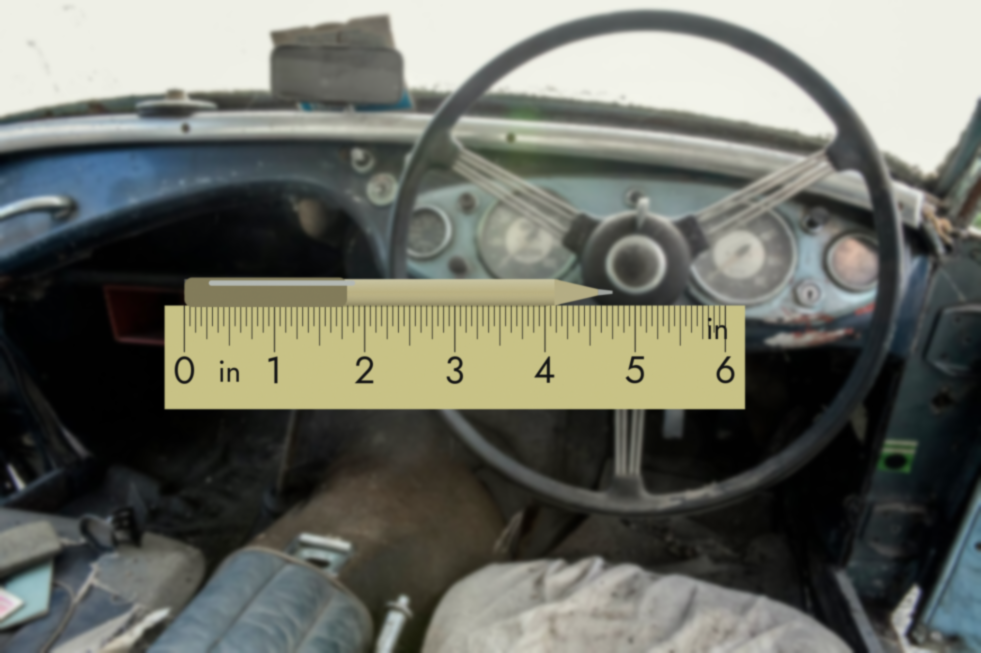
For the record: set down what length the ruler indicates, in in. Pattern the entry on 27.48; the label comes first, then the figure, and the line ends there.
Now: 4.75
